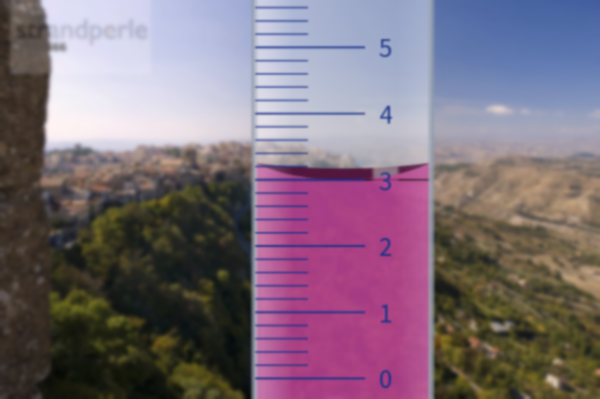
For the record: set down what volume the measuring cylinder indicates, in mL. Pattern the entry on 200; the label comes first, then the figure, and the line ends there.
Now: 3
